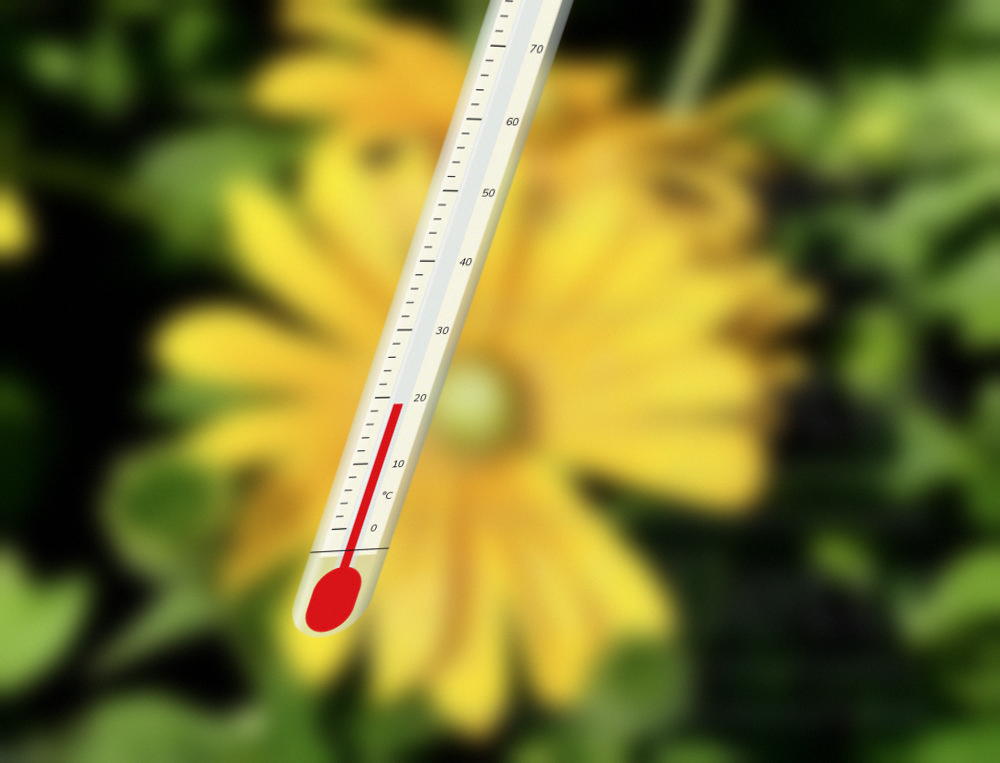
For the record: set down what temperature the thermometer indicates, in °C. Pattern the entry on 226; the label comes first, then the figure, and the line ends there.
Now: 19
